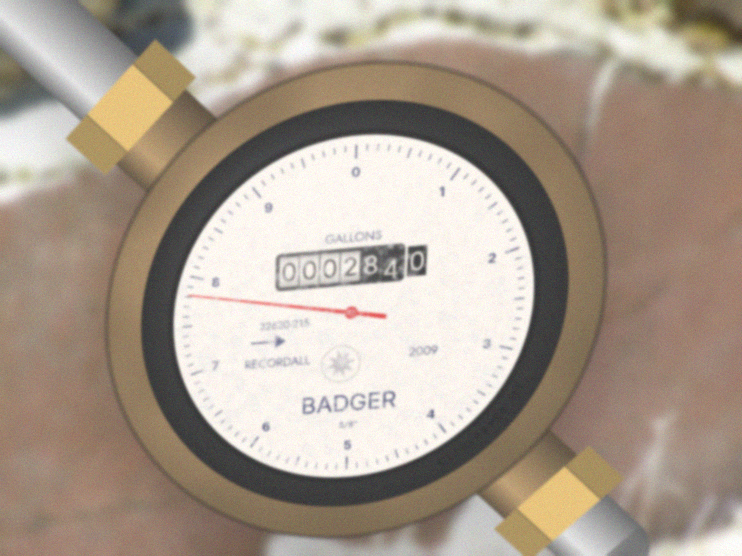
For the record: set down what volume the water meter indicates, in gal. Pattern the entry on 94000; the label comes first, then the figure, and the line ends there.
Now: 2837.8
